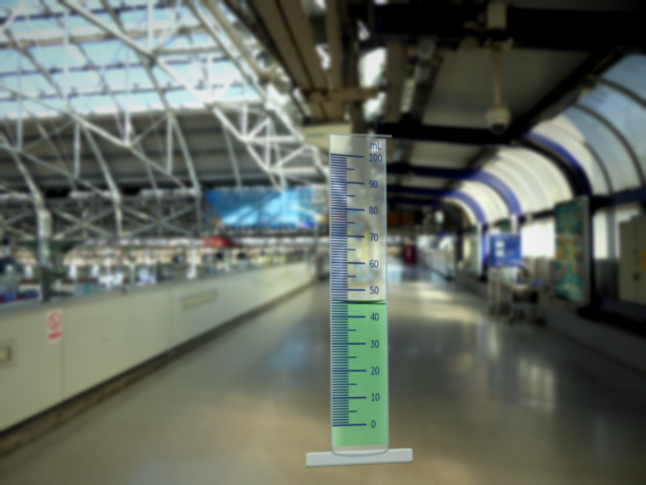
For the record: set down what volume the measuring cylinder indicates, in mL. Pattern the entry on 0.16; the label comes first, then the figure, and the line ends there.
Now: 45
